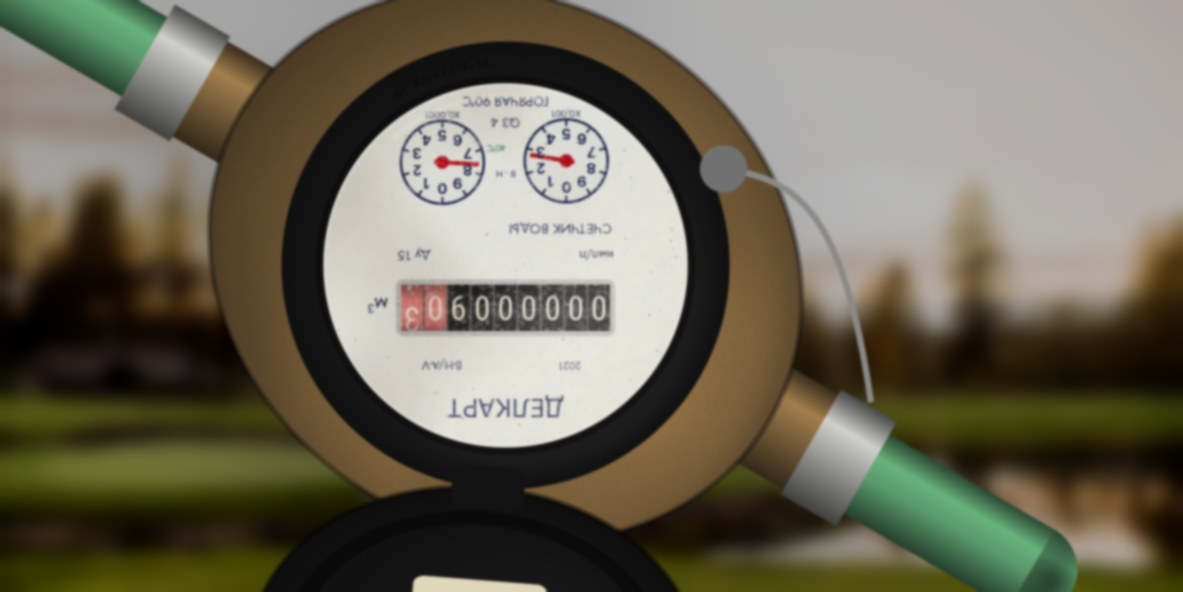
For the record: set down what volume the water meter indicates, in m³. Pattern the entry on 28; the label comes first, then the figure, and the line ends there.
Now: 9.0327
